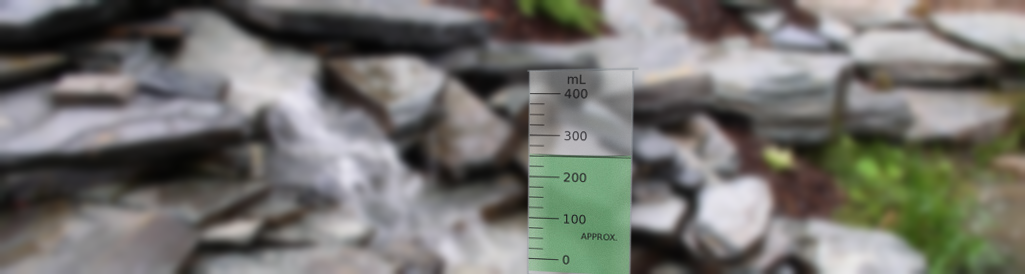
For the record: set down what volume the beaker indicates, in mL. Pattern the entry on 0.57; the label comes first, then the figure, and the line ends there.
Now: 250
